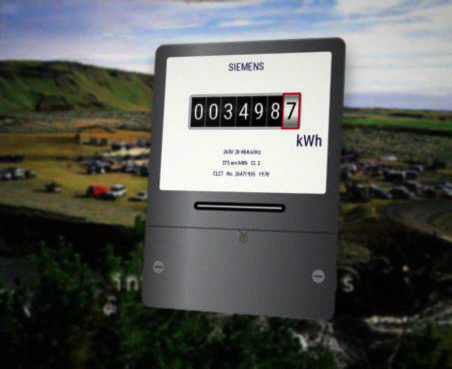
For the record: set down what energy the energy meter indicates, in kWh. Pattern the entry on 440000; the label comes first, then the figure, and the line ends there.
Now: 3498.7
